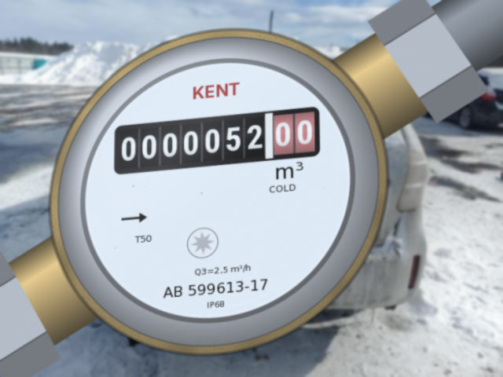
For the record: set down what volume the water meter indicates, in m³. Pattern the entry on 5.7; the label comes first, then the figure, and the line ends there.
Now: 52.00
